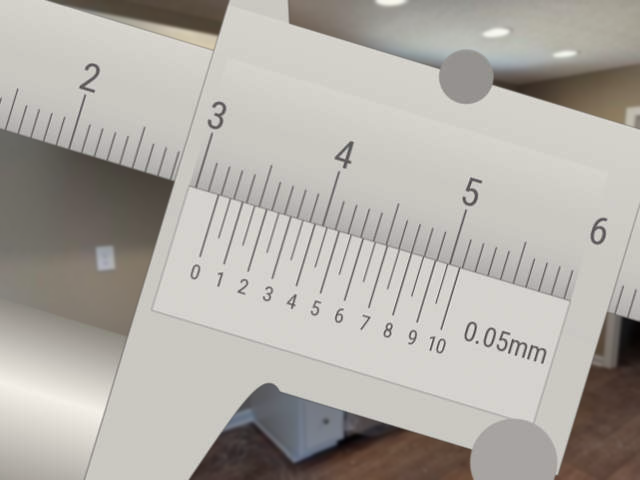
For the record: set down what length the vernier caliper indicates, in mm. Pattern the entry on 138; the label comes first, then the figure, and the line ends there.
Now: 31.8
